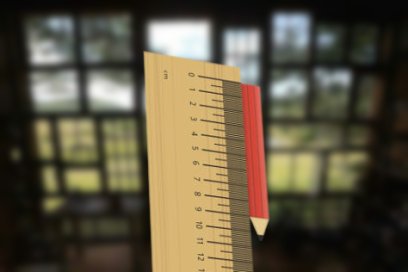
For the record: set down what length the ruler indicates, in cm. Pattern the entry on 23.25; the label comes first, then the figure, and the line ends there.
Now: 10.5
